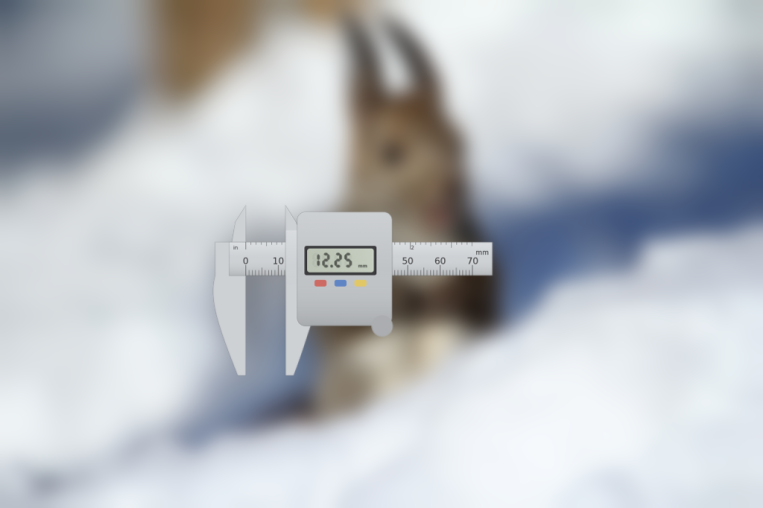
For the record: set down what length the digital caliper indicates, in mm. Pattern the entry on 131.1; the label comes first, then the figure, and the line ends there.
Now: 12.25
